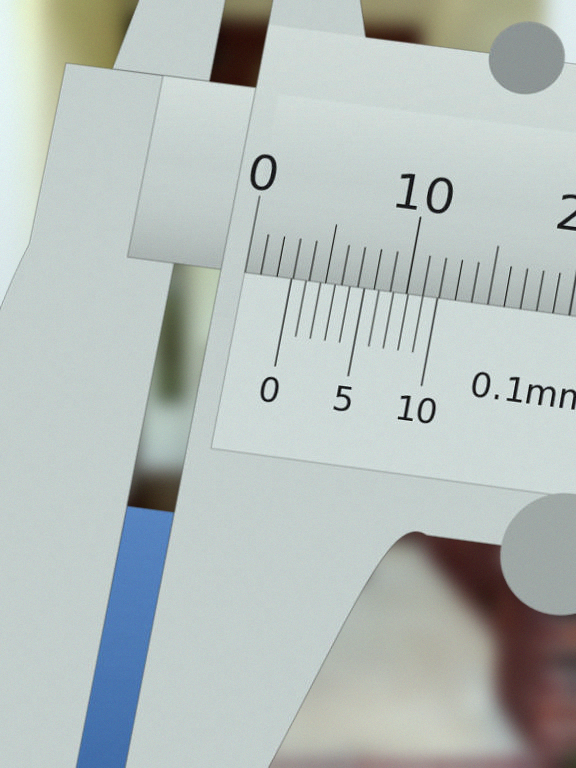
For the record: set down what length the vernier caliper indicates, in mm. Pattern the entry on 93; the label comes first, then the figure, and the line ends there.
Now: 2.9
